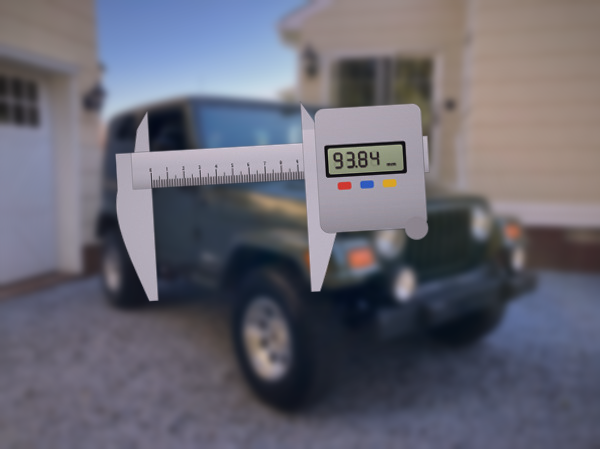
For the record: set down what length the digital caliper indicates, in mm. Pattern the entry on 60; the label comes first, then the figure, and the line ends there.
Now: 93.84
